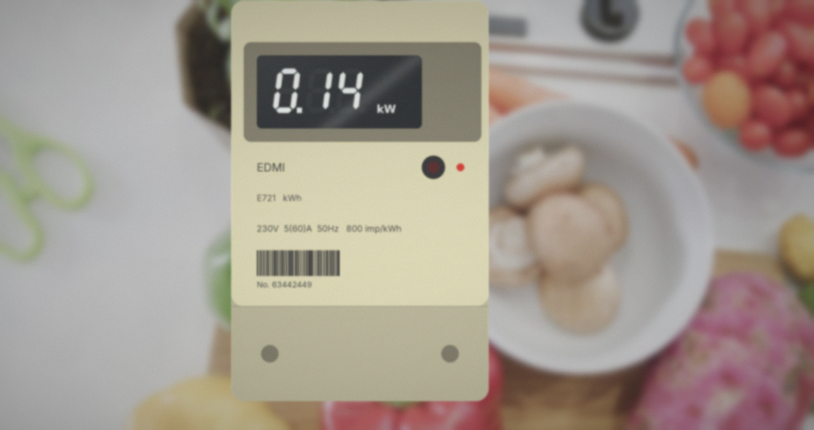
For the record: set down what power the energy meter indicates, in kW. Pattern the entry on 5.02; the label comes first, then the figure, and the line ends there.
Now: 0.14
